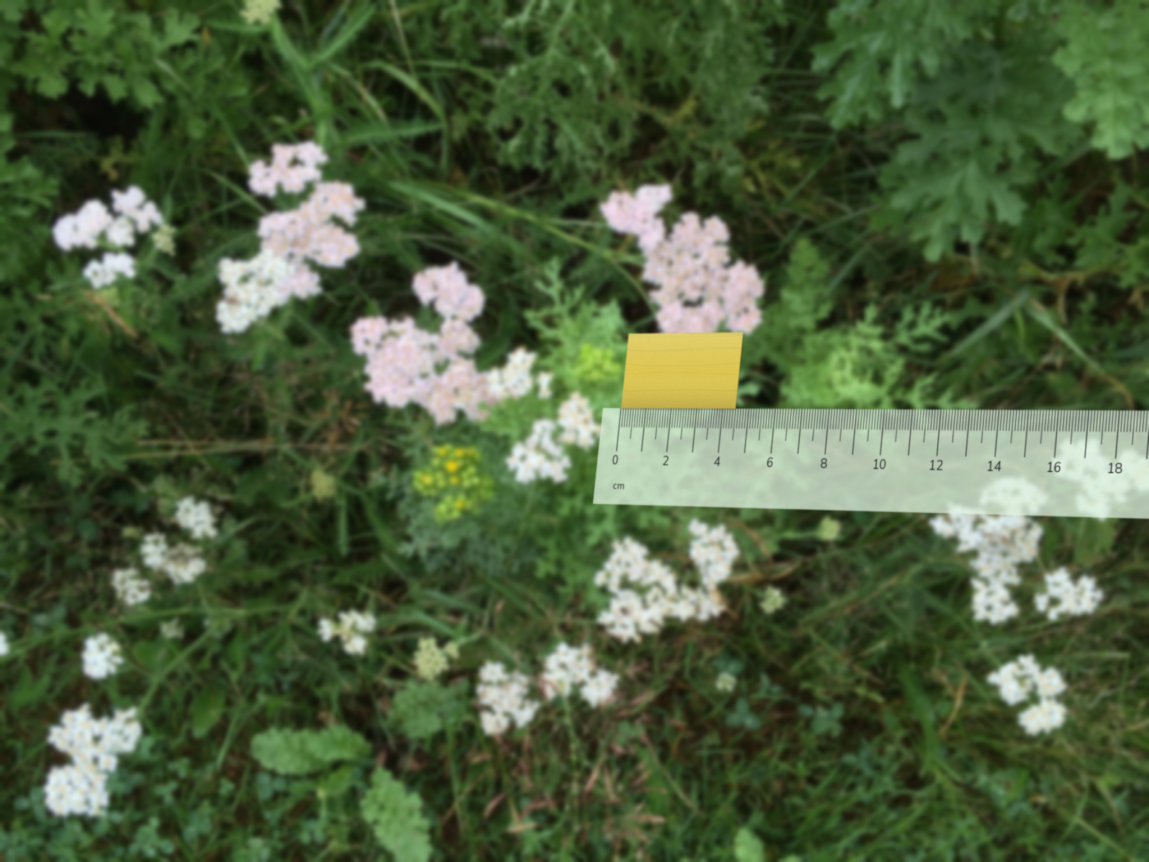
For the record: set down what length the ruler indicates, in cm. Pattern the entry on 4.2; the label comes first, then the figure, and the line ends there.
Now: 4.5
